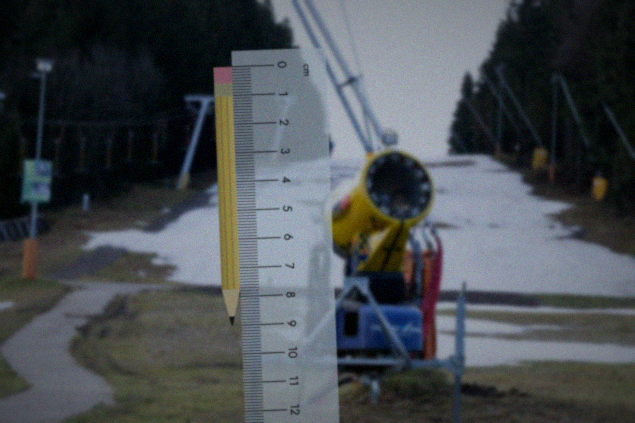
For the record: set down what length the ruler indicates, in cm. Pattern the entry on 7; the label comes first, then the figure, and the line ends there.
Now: 9
